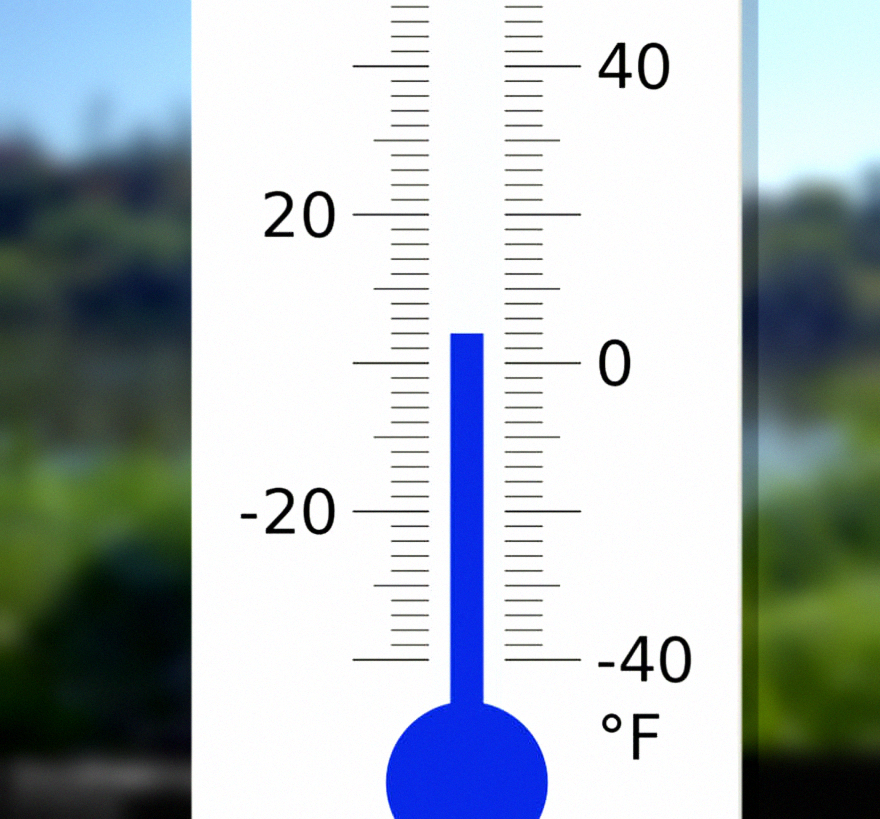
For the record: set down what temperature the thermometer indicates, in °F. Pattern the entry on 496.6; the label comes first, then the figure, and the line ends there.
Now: 4
